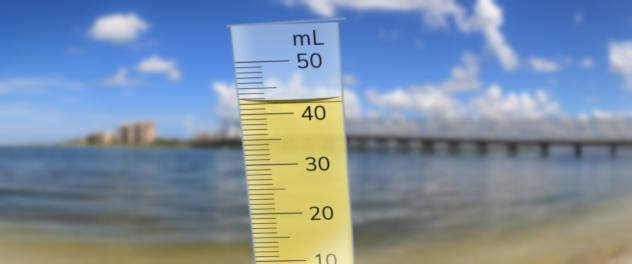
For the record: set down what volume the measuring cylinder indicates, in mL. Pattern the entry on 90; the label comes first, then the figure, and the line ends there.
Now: 42
